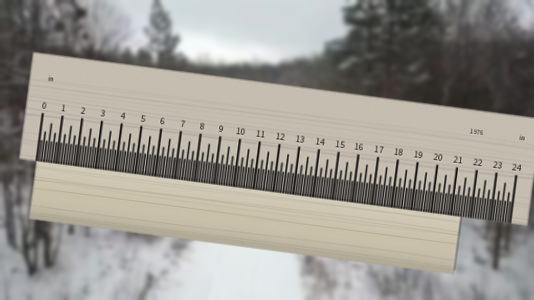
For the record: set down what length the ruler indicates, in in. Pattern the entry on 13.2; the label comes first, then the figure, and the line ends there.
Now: 21.5
